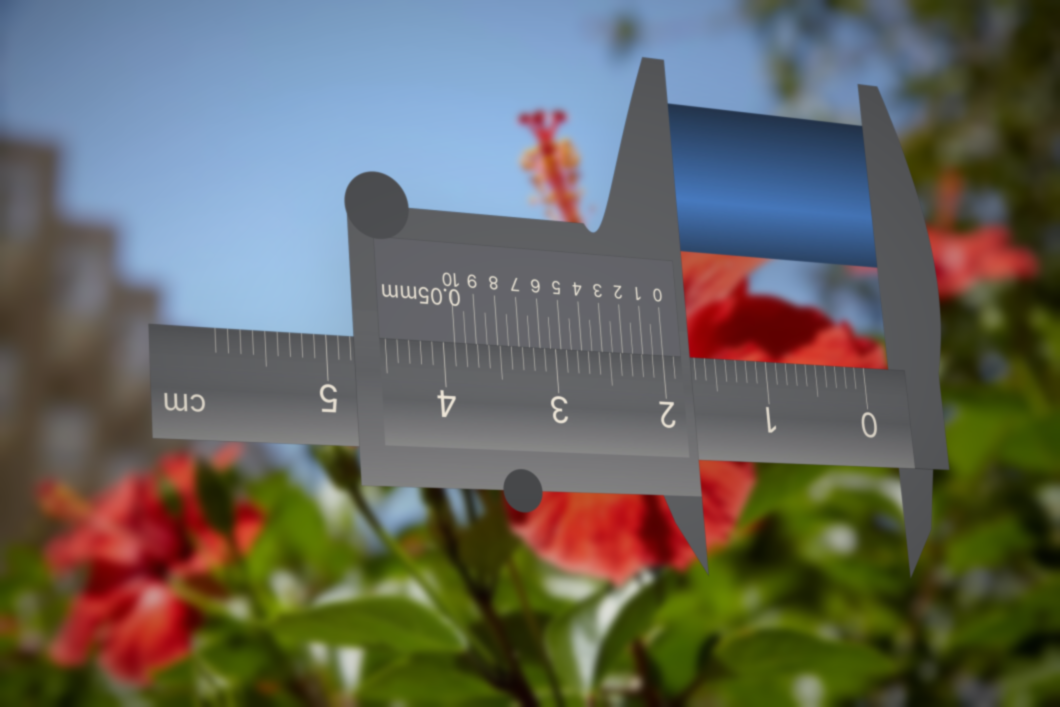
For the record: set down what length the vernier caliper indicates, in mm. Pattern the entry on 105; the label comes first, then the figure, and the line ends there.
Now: 20.0
